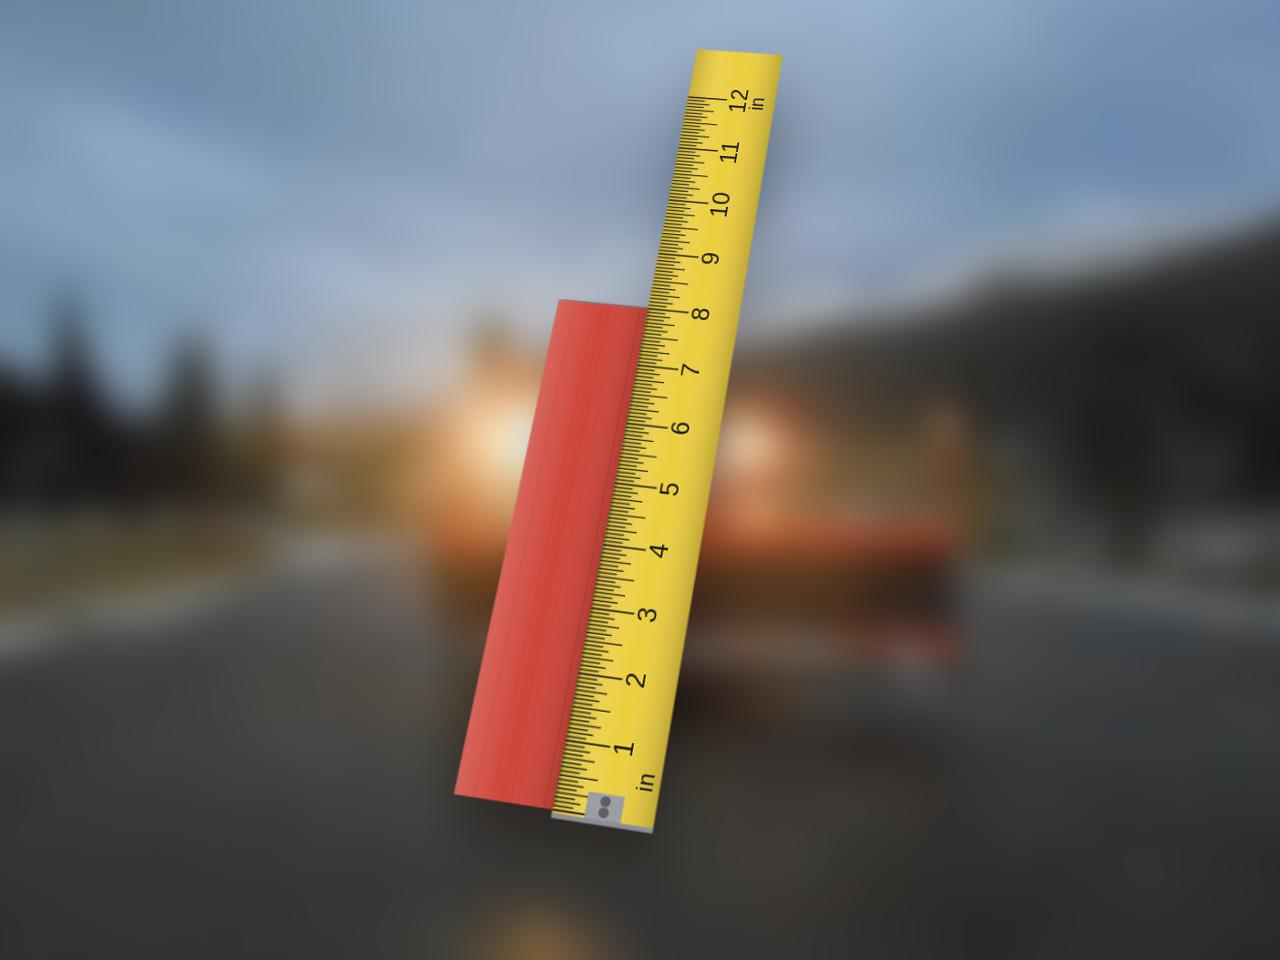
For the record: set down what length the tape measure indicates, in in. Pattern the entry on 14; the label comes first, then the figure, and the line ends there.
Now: 8
